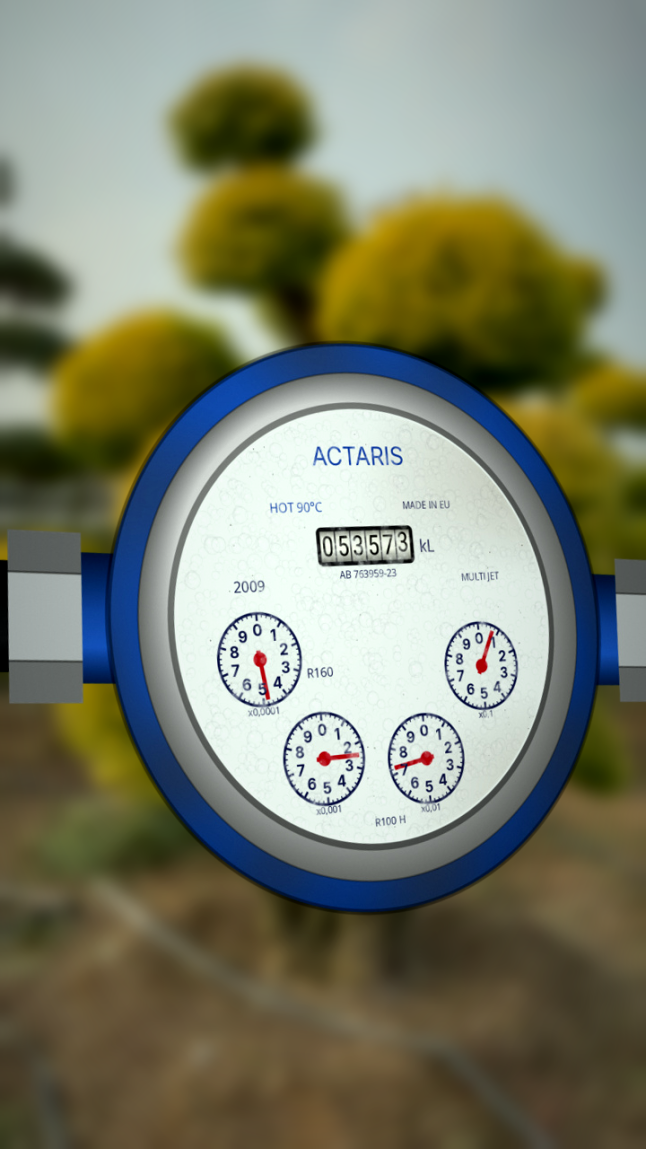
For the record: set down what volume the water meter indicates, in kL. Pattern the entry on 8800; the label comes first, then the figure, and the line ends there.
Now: 53573.0724
